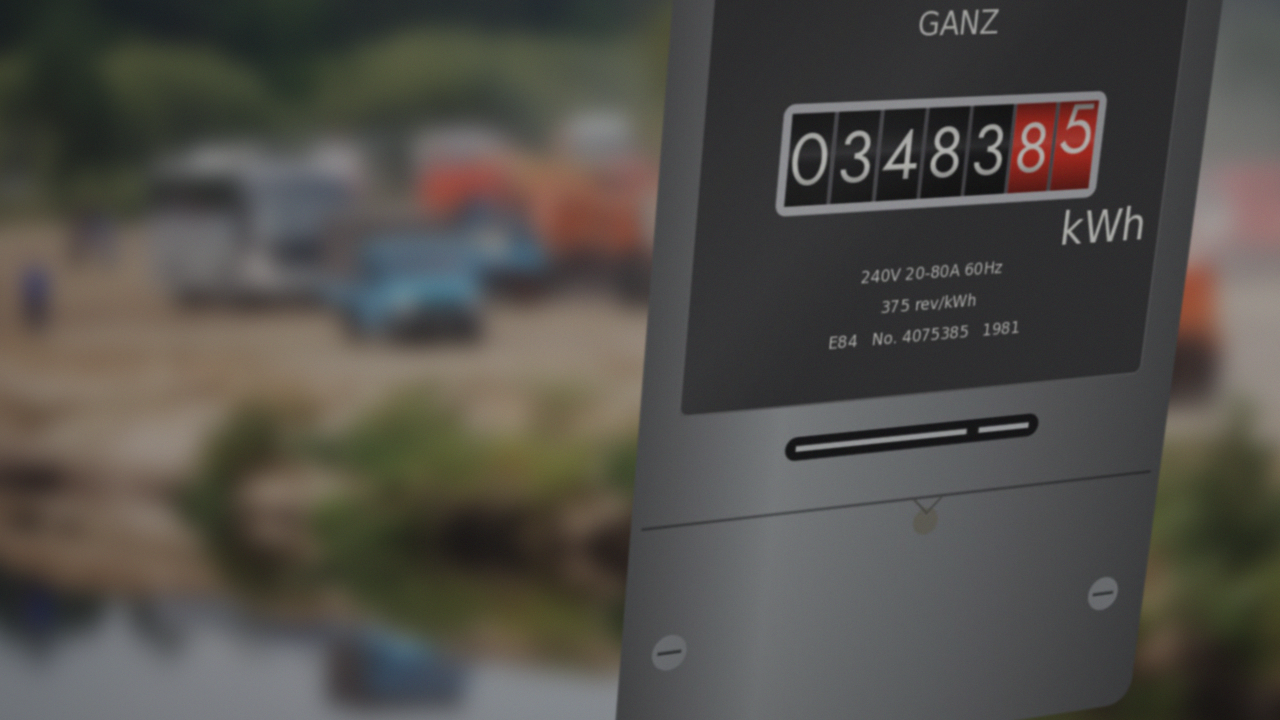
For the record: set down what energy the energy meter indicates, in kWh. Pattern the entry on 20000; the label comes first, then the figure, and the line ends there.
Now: 3483.85
